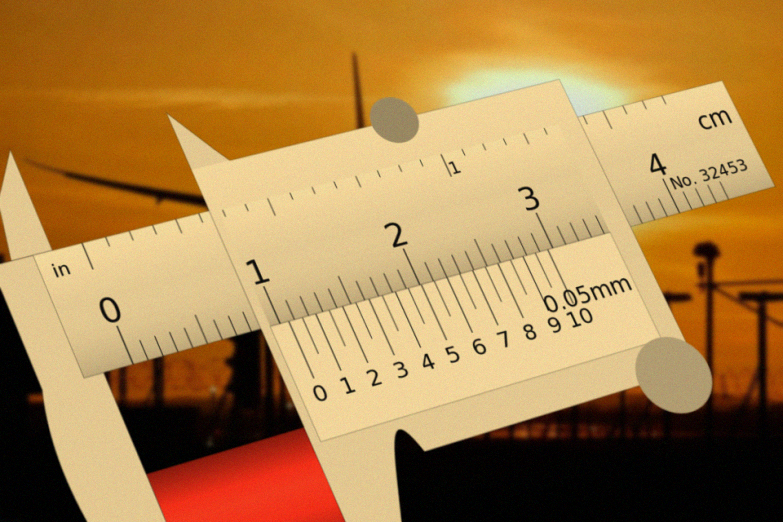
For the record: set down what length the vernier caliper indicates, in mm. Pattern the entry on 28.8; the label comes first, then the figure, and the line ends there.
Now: 10.6
